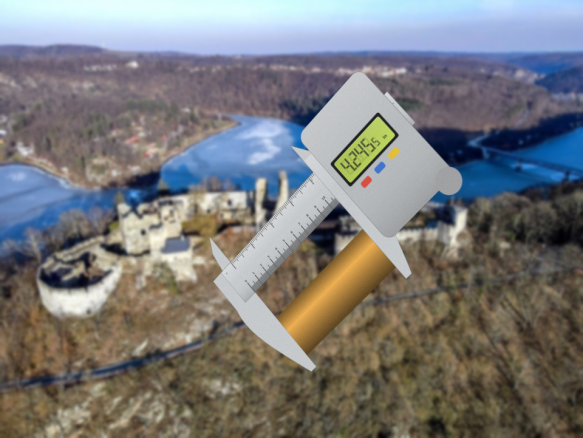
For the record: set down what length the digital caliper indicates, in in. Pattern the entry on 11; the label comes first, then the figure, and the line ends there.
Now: 4.2455
